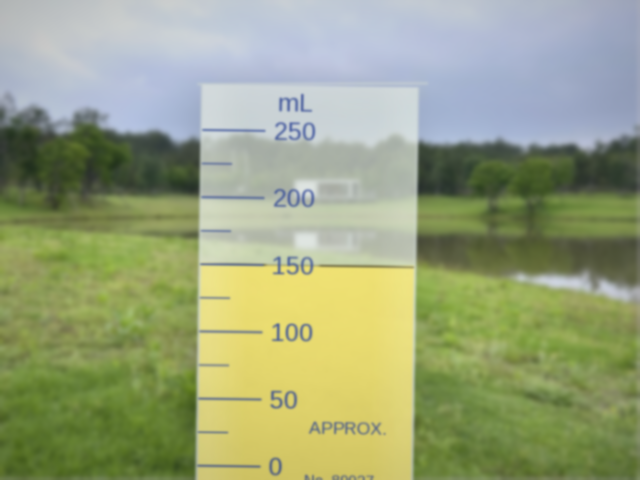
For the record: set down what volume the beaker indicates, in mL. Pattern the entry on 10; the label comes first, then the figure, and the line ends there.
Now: 150
